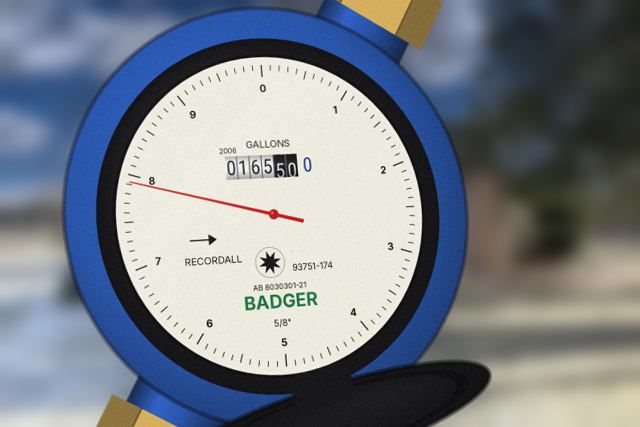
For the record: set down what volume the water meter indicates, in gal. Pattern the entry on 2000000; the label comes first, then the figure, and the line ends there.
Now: 165497.9
